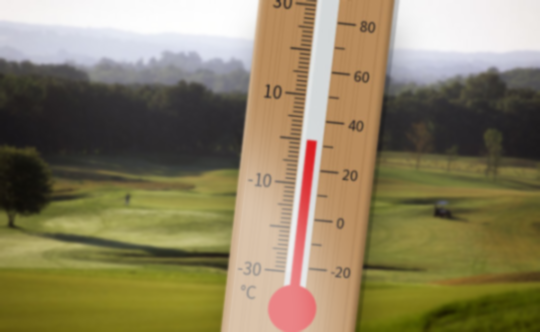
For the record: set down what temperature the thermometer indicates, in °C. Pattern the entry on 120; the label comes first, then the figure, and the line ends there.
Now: 0
